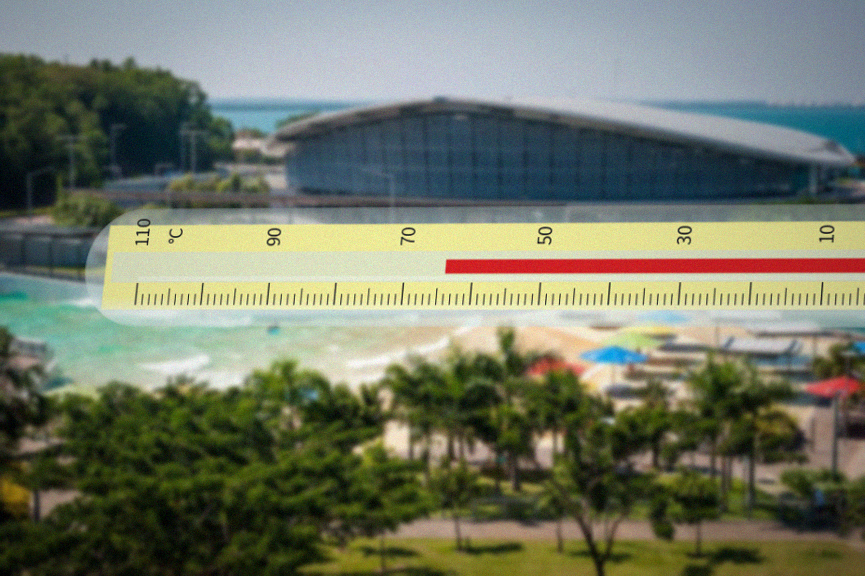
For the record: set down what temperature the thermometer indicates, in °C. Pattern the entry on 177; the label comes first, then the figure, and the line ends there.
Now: 64
